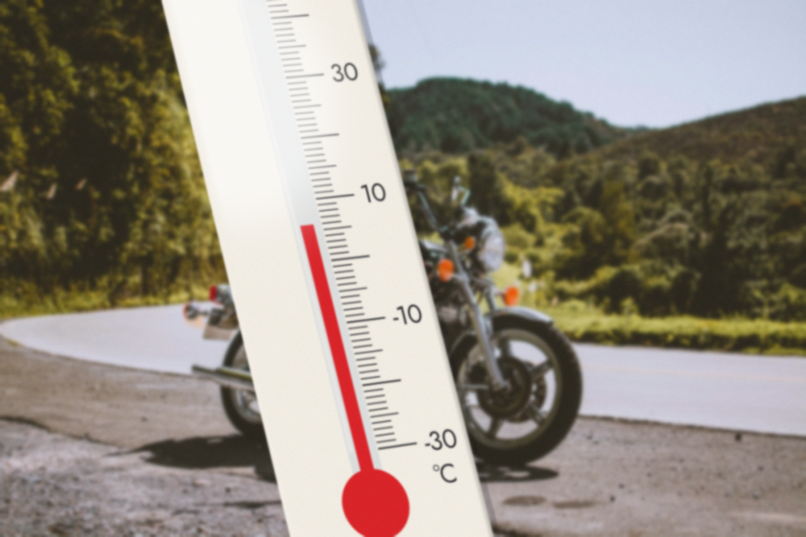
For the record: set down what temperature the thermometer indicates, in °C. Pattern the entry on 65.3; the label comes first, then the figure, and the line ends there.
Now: 6
